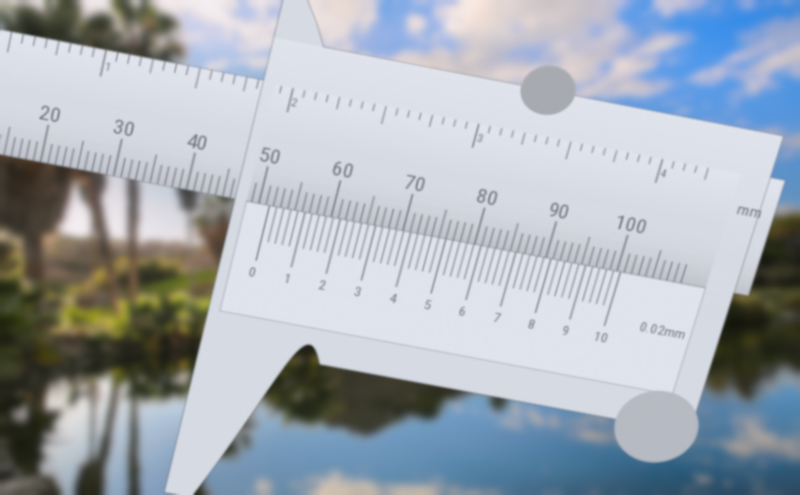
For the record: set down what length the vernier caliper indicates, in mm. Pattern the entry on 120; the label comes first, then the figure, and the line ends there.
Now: 51.5
